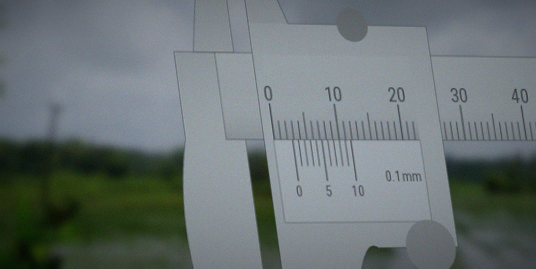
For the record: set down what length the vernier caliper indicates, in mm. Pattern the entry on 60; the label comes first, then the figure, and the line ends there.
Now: 2.8
